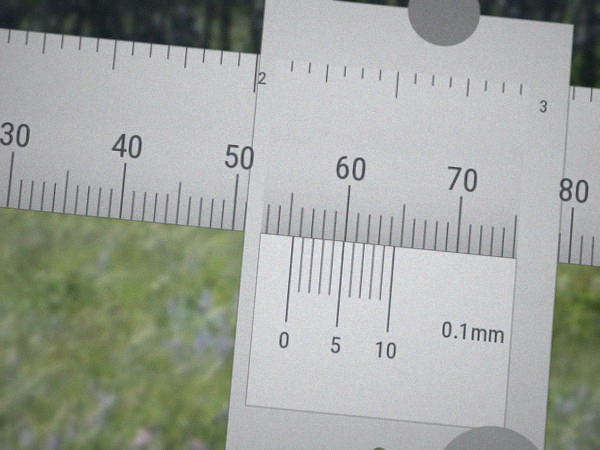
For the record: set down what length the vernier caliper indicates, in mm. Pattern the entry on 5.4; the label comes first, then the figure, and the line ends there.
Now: 55.4
